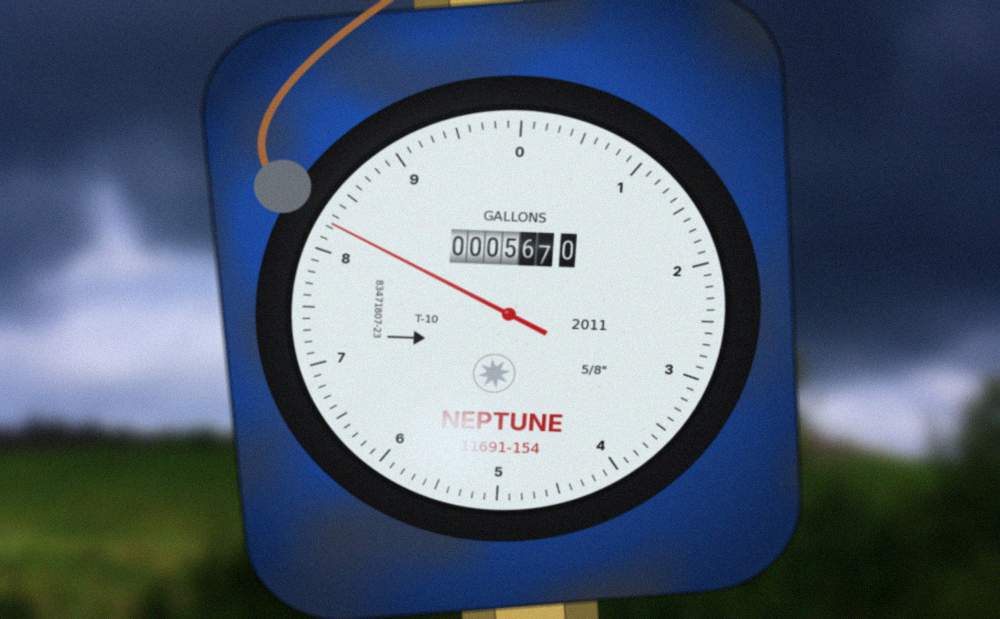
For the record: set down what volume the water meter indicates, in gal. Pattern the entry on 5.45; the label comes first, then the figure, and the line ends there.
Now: 5668.2
